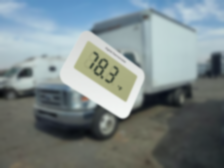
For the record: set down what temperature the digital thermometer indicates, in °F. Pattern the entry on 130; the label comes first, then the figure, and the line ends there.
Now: 78.3
